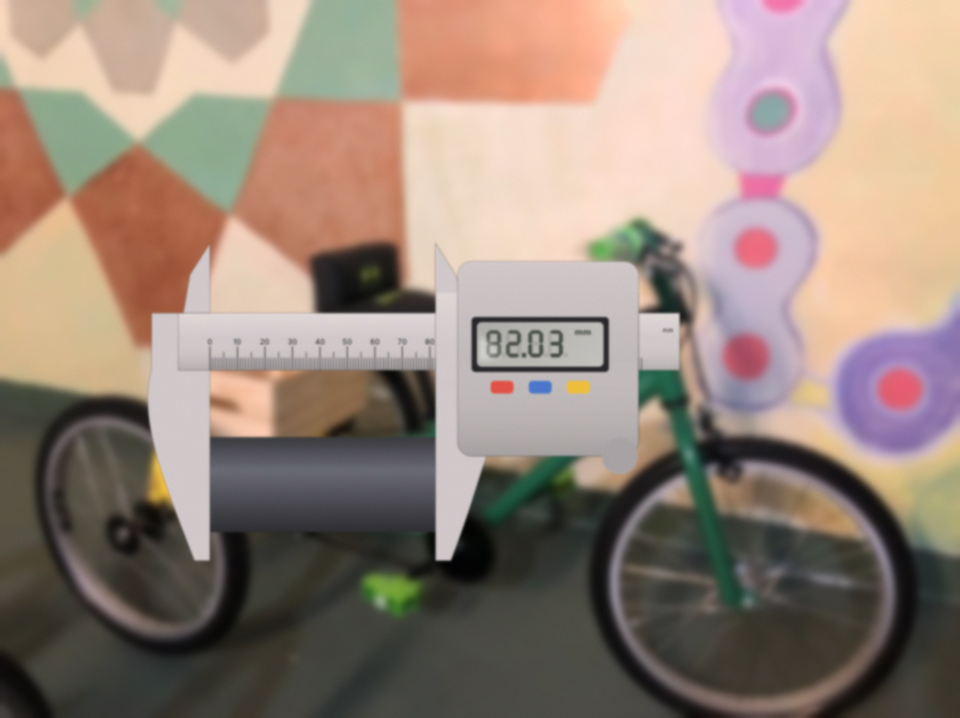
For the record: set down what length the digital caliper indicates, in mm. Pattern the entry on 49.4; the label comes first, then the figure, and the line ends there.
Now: 82.03
